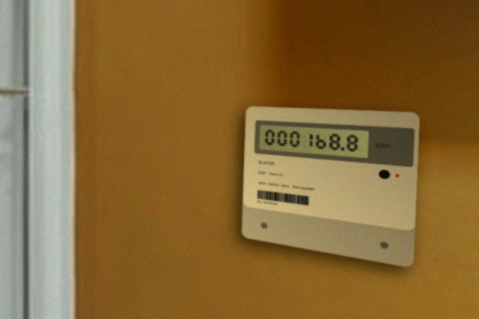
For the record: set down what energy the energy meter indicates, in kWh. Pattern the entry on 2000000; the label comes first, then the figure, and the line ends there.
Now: 168.8
